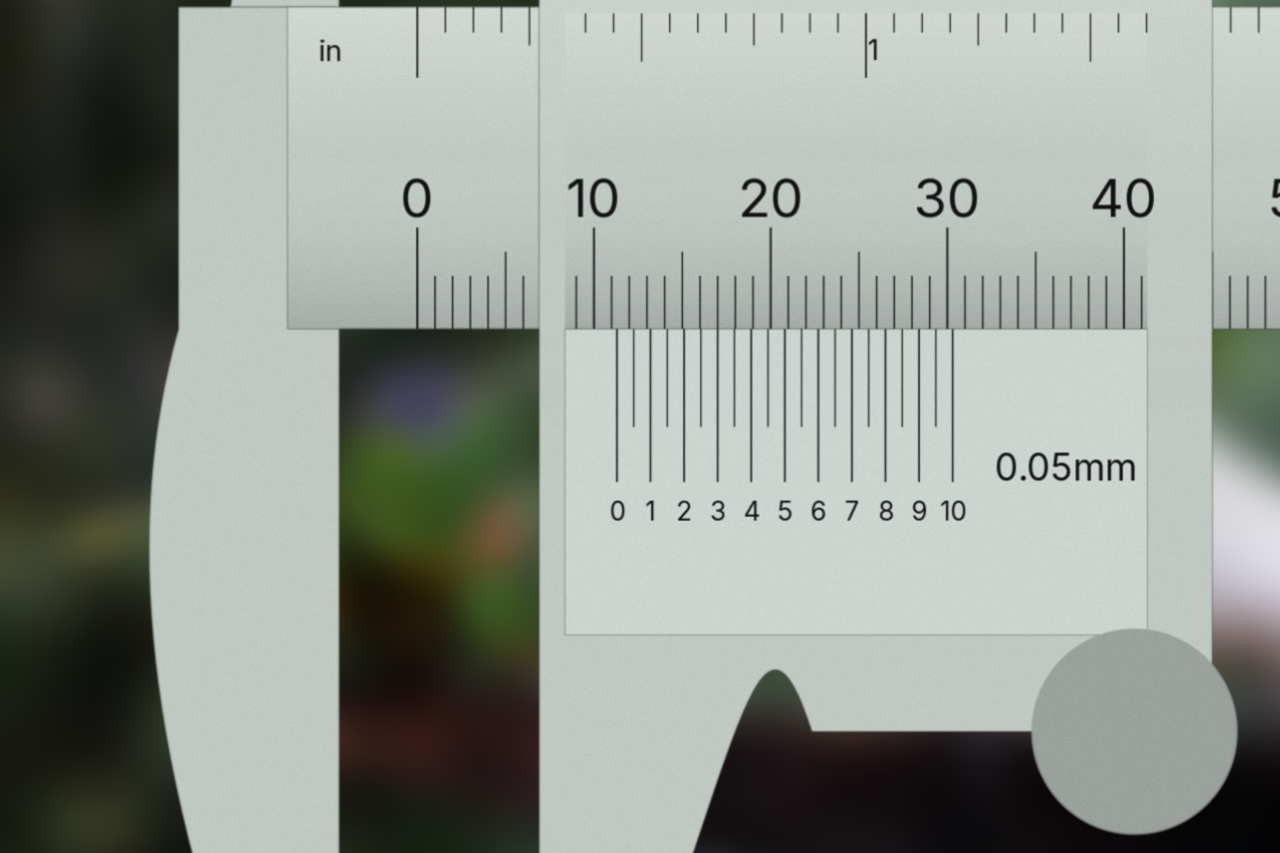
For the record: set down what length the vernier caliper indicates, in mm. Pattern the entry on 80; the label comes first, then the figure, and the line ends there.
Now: 11.3
